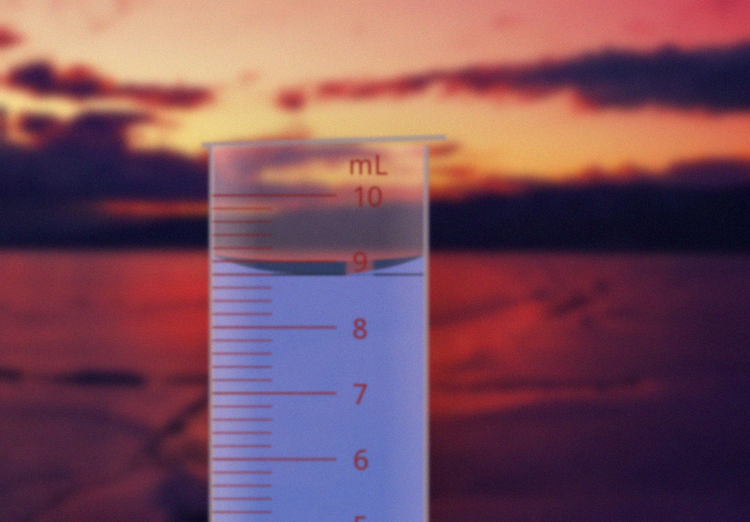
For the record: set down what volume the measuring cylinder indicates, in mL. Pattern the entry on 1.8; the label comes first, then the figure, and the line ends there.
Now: 8.8
